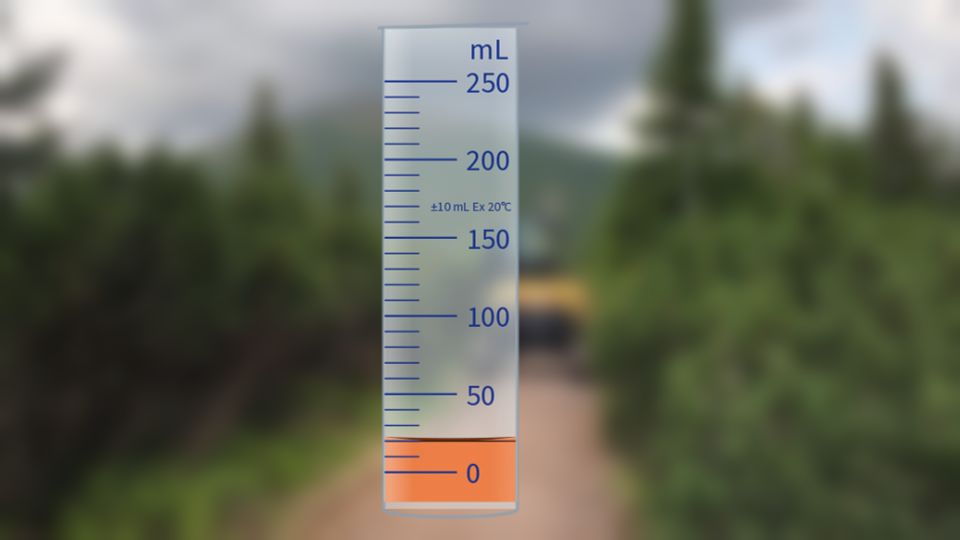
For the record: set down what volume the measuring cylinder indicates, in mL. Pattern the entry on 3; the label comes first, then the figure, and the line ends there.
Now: 20
